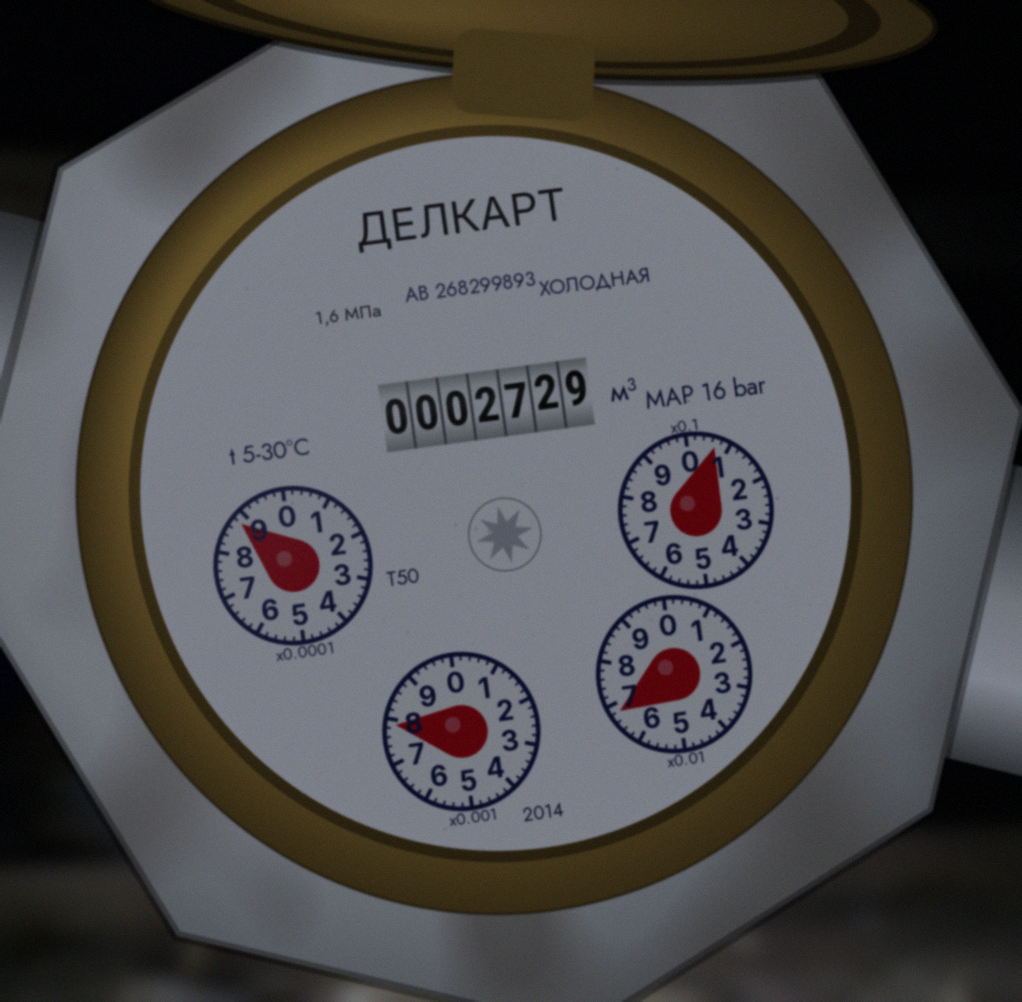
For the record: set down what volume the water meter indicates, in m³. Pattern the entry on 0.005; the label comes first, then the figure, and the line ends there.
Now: 2729.0678
